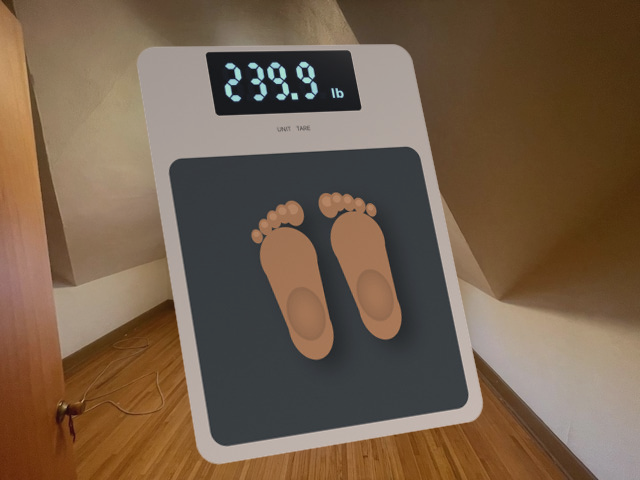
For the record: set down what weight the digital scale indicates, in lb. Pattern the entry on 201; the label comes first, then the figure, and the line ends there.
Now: 239.9
